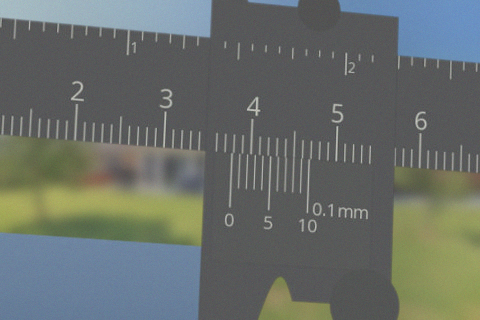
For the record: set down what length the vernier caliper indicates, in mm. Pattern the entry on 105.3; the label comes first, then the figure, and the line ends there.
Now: 37.8
